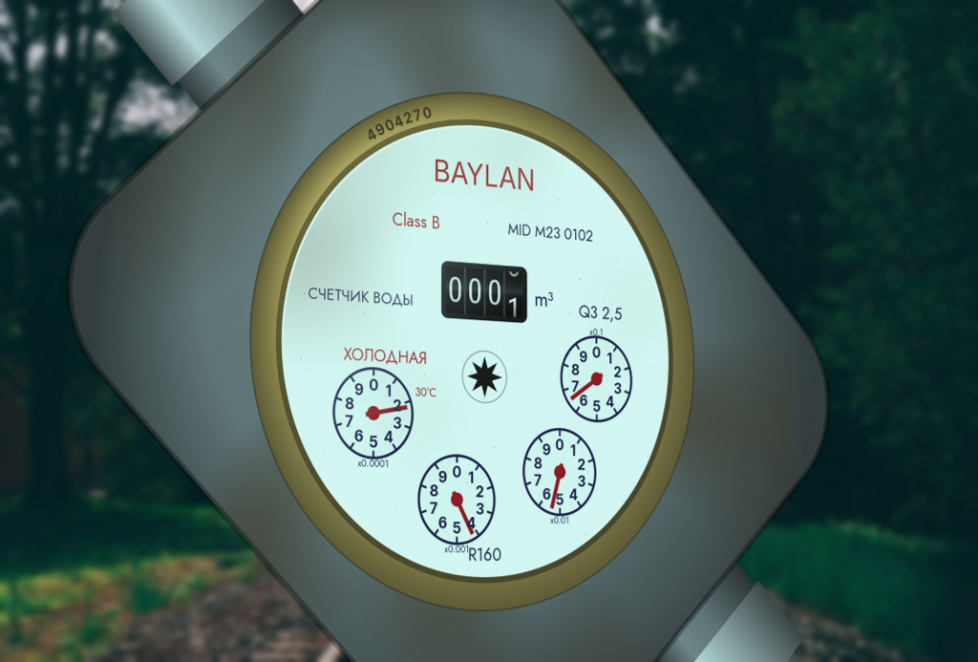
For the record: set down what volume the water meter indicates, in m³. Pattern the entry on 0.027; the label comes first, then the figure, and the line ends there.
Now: 0.6542
